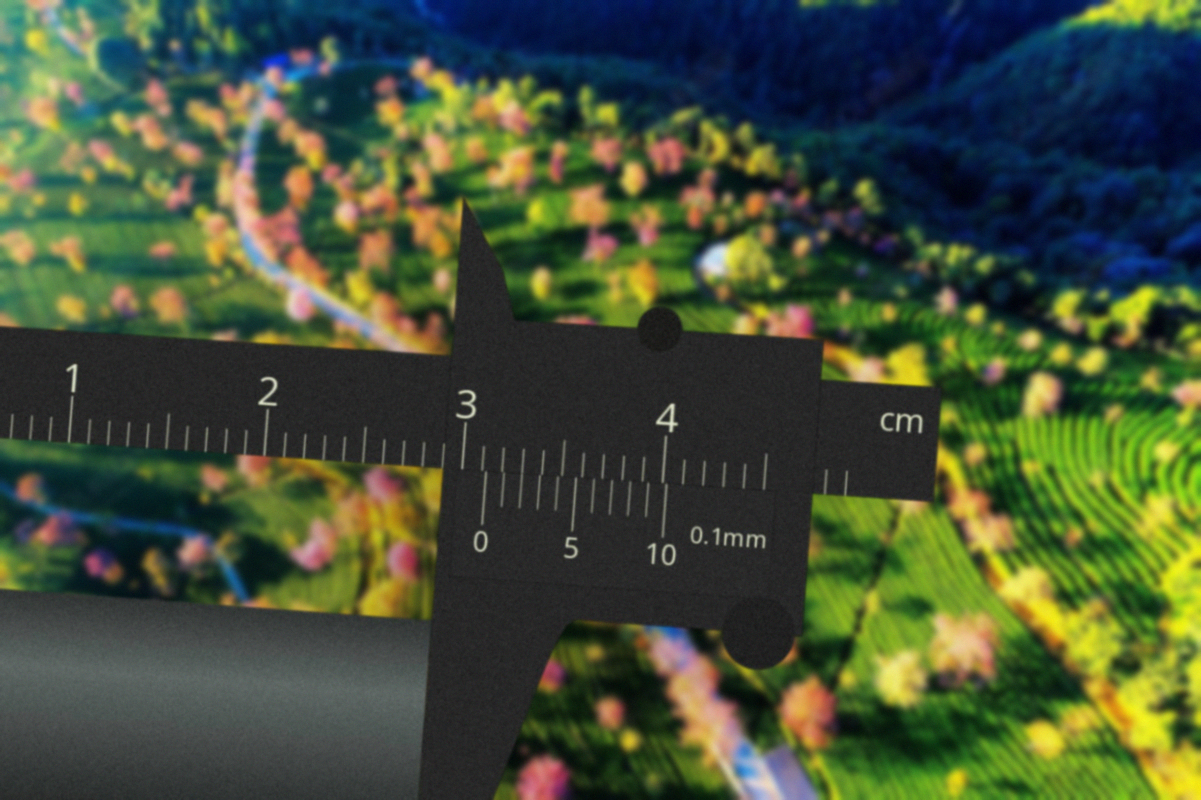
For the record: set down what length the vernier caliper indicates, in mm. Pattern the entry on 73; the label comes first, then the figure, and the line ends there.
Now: 31.2
